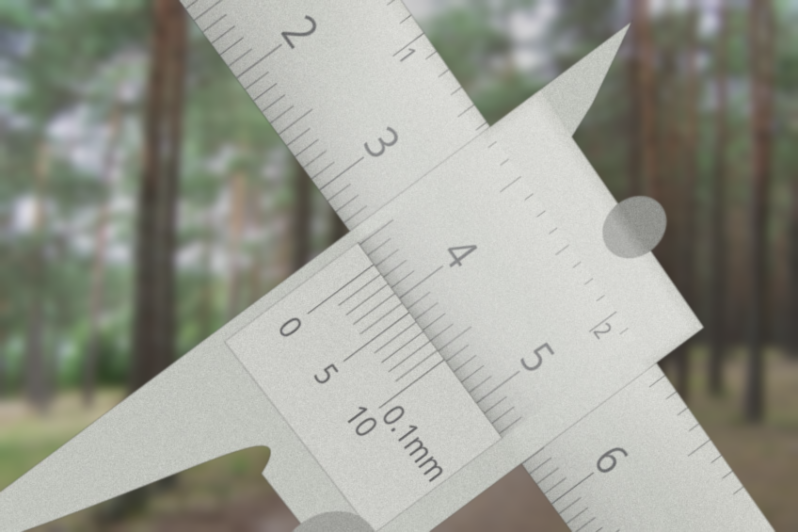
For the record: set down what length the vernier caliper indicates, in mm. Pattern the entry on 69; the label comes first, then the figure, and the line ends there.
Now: 36.8
